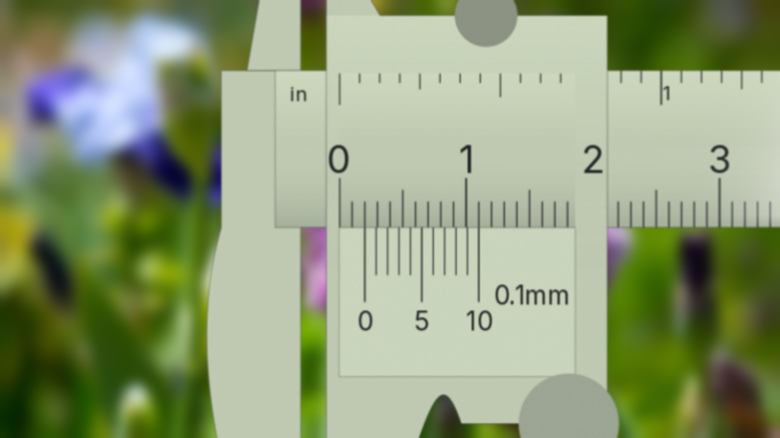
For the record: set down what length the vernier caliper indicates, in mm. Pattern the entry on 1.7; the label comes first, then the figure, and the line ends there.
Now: 2.0
